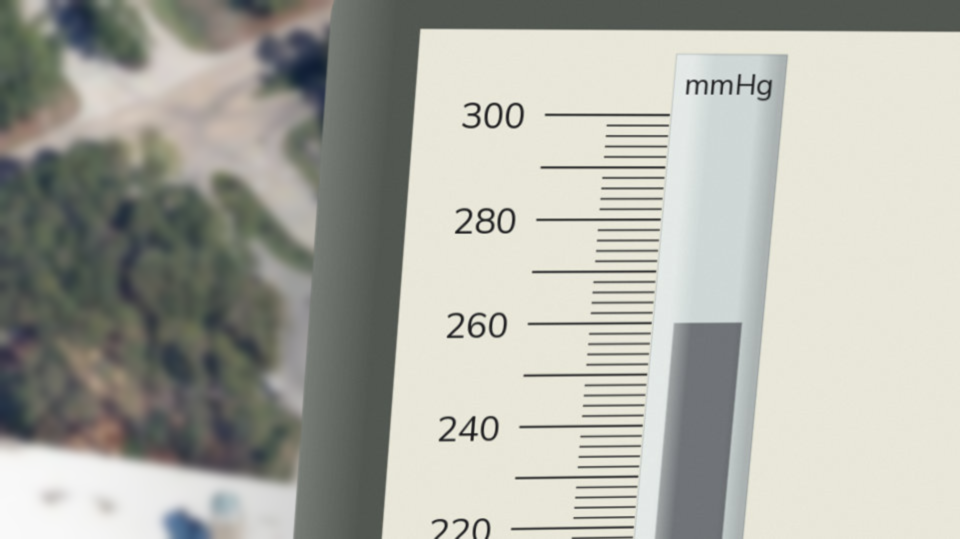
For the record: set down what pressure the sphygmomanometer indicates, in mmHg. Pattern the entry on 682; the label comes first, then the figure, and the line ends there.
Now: 260
